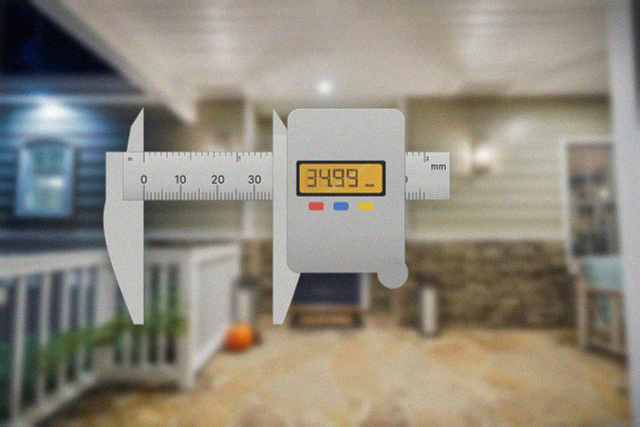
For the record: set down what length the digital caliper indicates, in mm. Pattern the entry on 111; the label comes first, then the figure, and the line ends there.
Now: 34.99
